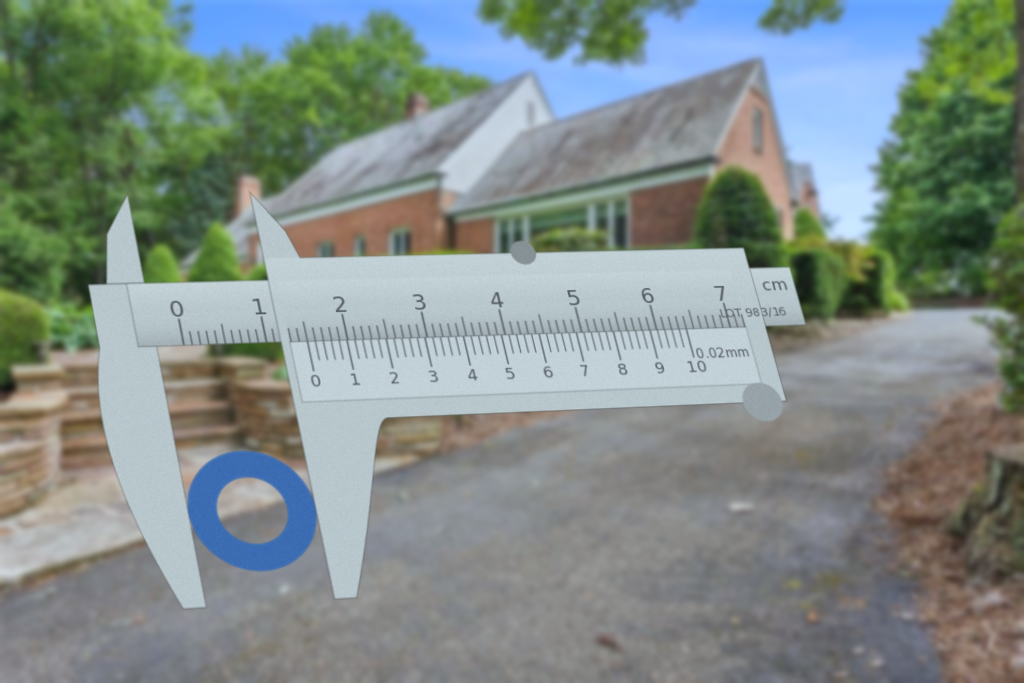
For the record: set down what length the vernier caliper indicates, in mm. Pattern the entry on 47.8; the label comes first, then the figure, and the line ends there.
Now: 15.0
